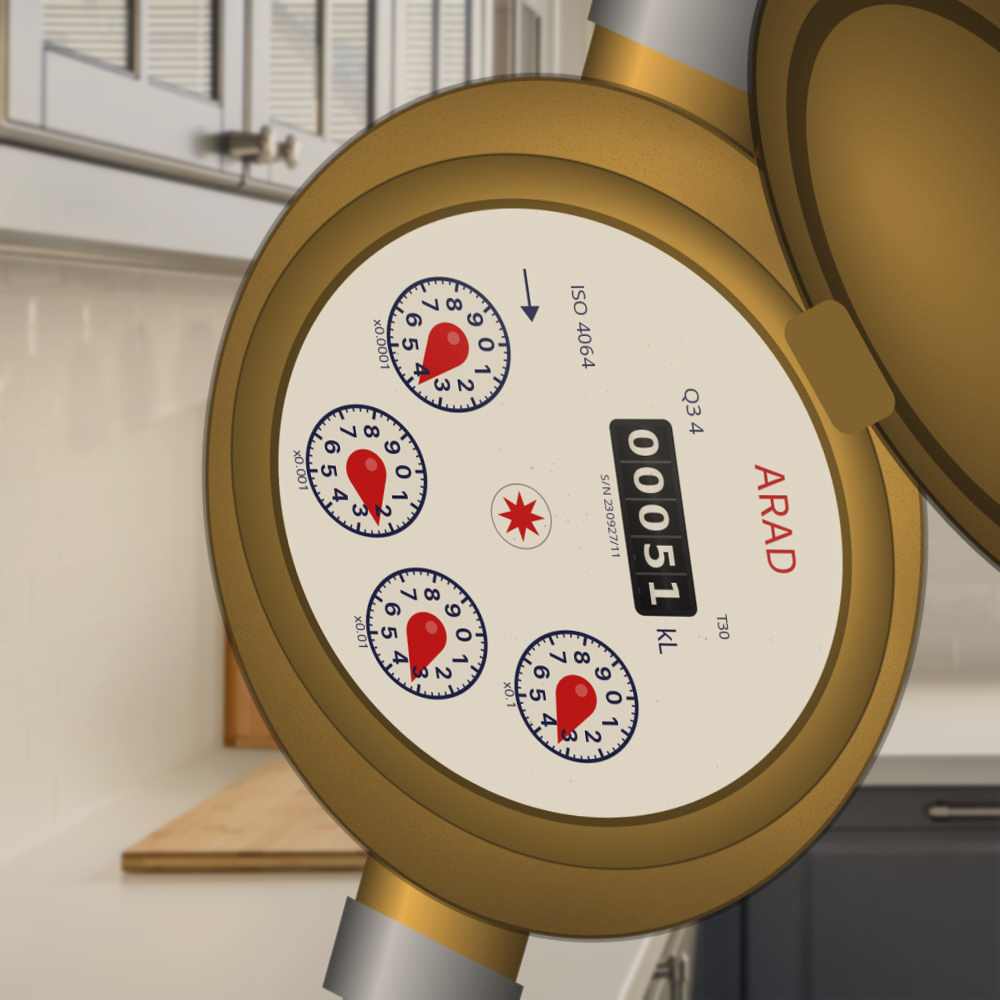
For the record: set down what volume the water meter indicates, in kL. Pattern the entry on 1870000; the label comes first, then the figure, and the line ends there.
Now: 51.3323
